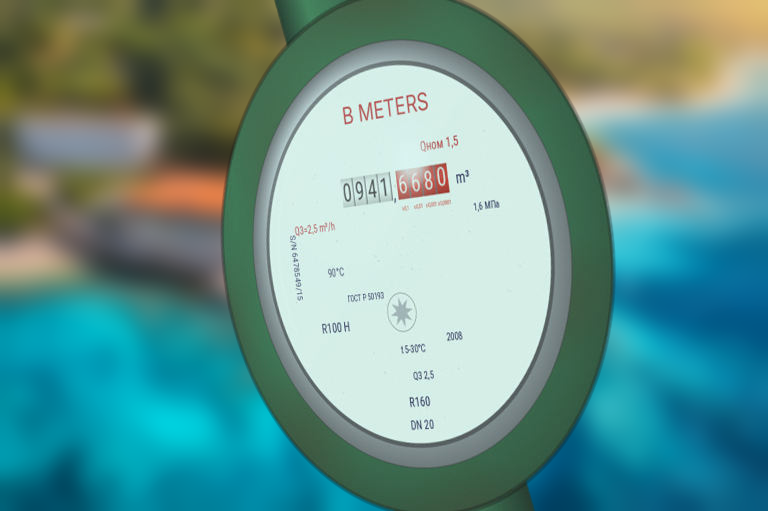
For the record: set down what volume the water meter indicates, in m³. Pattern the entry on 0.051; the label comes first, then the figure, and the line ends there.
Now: 941.6680
